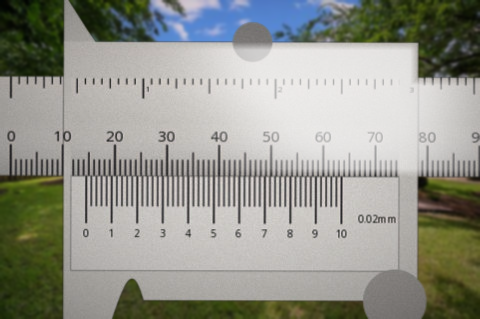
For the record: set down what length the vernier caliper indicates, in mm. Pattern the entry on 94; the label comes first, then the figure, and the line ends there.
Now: 14.5
